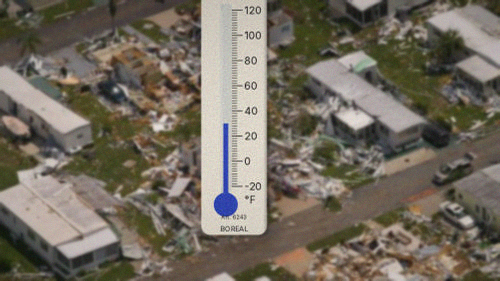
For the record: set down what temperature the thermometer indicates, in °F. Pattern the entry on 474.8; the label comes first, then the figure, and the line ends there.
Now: 30
